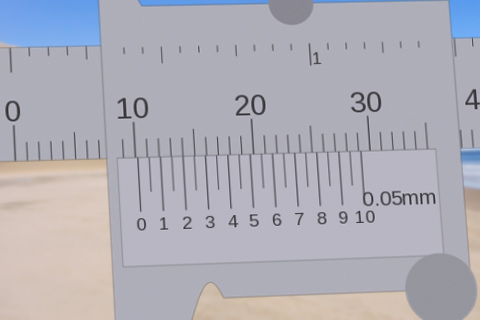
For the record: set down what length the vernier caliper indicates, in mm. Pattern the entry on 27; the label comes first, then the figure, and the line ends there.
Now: 10.2
